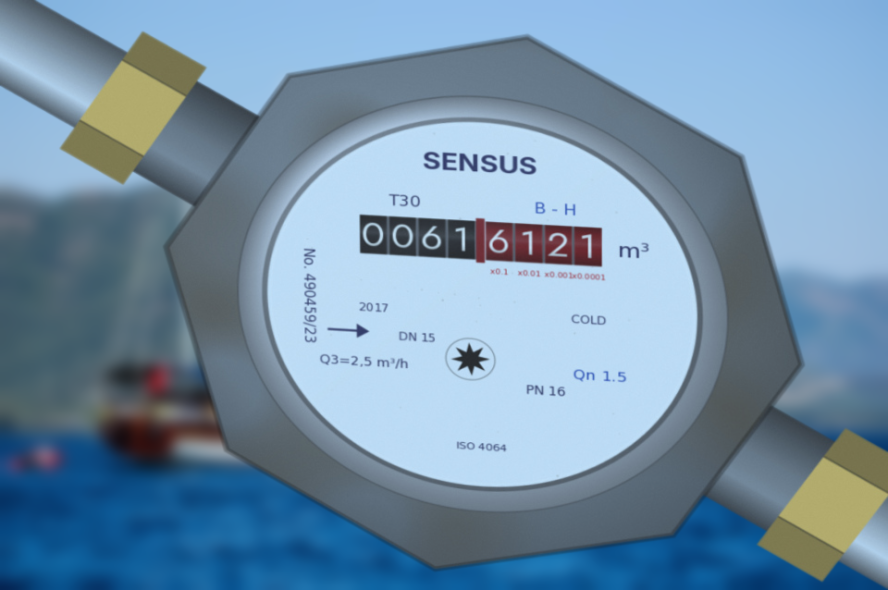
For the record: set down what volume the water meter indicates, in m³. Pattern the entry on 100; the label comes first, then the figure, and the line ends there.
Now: 61.6121
